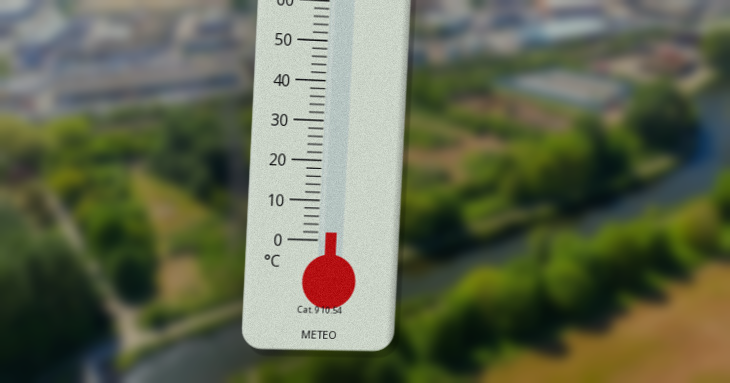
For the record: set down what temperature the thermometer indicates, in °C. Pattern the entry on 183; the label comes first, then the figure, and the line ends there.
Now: 2
